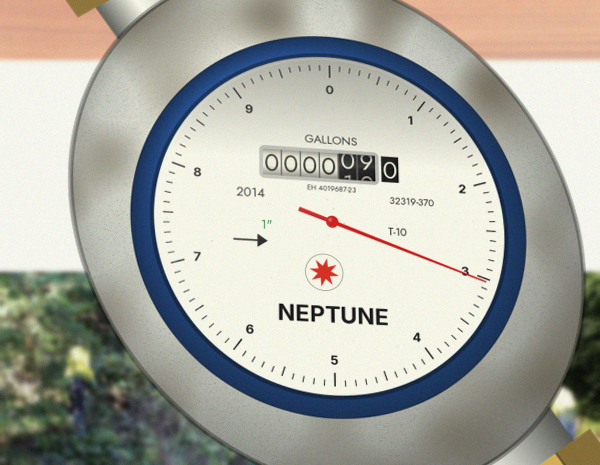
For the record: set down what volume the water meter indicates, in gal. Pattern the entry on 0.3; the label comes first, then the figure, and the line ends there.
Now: 93.0
